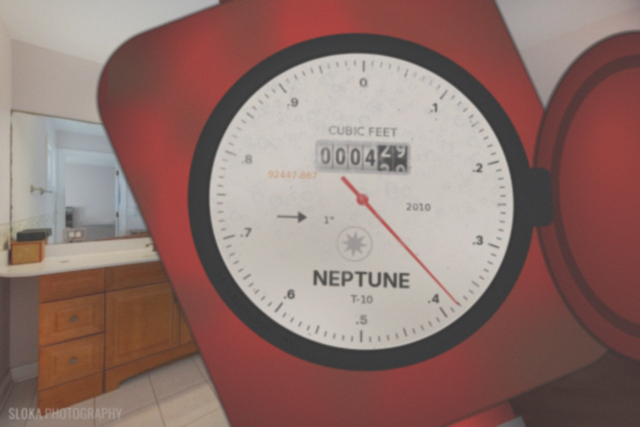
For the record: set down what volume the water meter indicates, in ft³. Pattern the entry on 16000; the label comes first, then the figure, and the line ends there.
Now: 429.38
